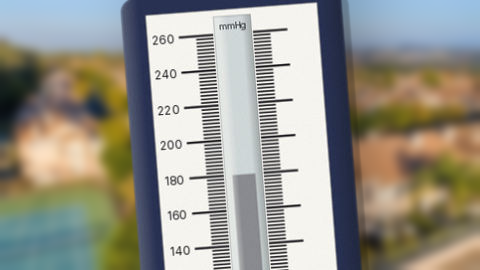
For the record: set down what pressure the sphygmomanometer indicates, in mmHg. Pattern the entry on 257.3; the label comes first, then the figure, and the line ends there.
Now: 180
